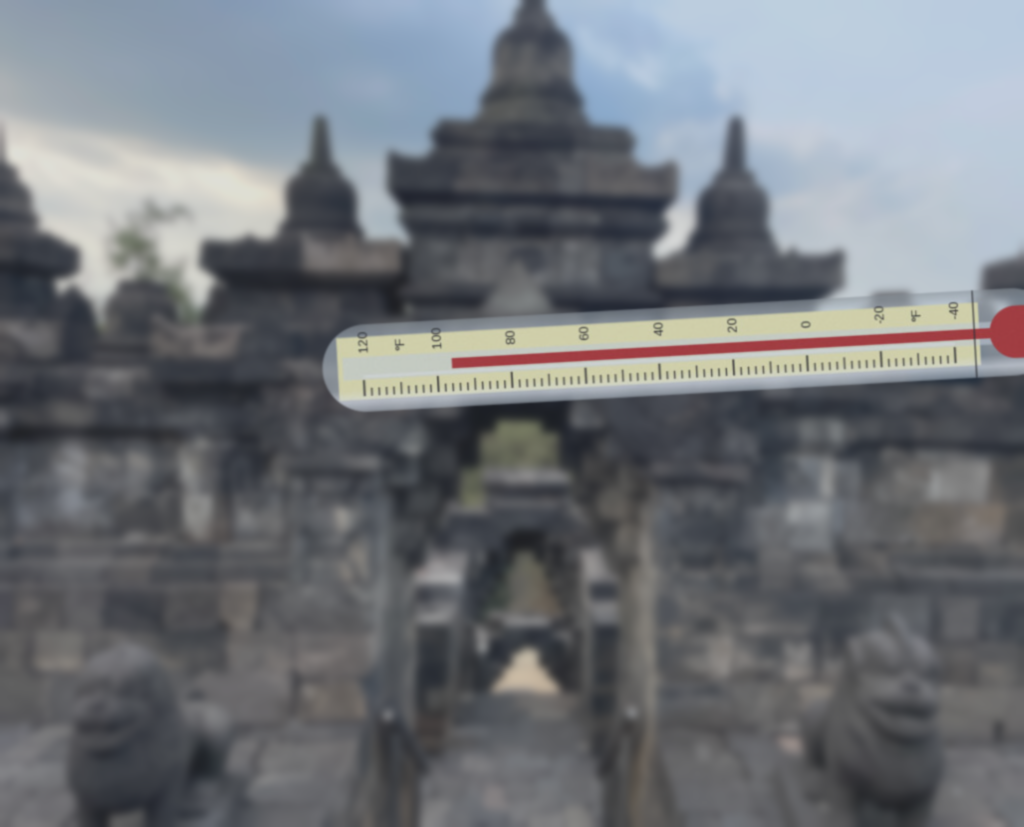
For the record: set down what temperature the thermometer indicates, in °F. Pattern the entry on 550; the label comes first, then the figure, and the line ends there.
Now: 96
